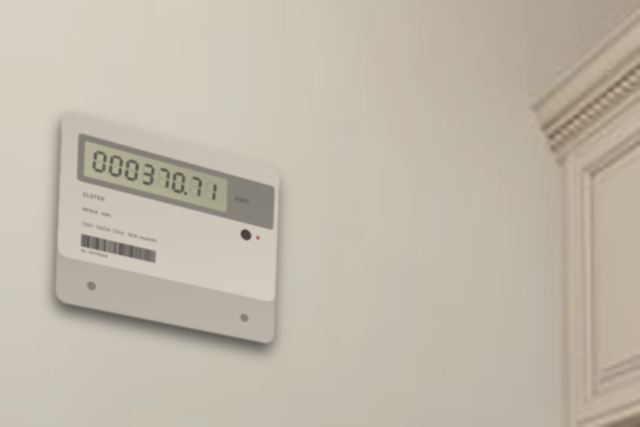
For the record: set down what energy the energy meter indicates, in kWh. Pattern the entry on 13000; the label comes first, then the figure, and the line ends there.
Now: 370.71
